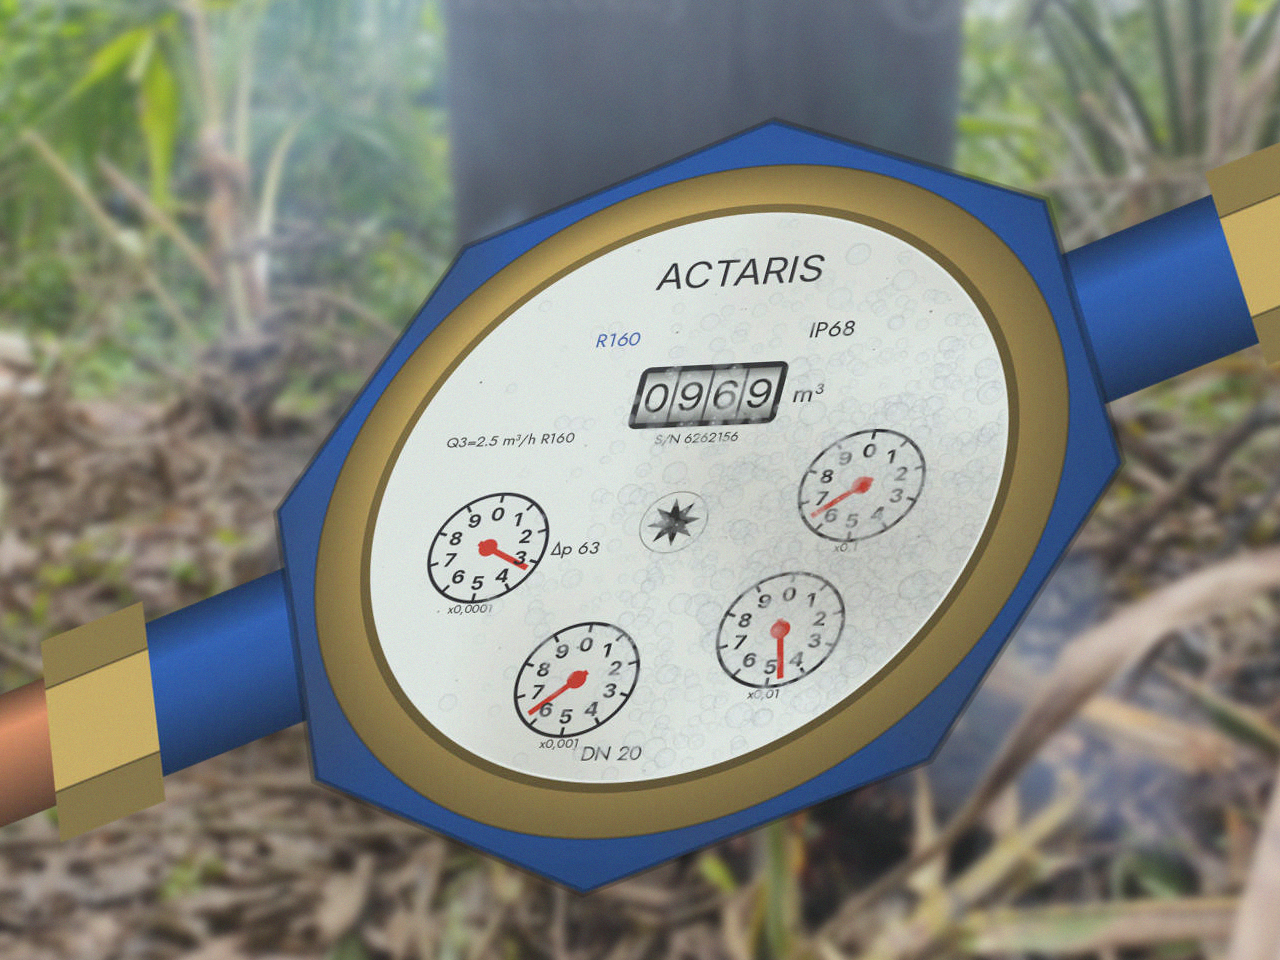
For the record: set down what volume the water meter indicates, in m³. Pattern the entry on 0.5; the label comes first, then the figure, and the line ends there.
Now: 969.6463
